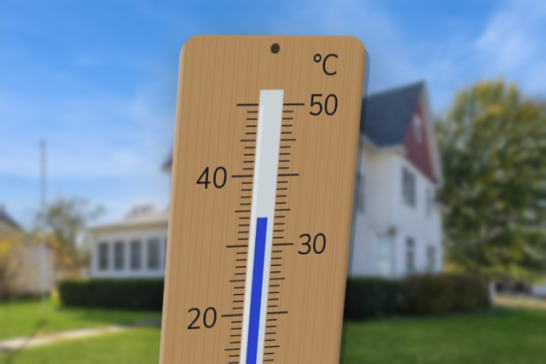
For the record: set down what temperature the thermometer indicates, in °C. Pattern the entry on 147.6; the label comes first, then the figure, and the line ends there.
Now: 34
